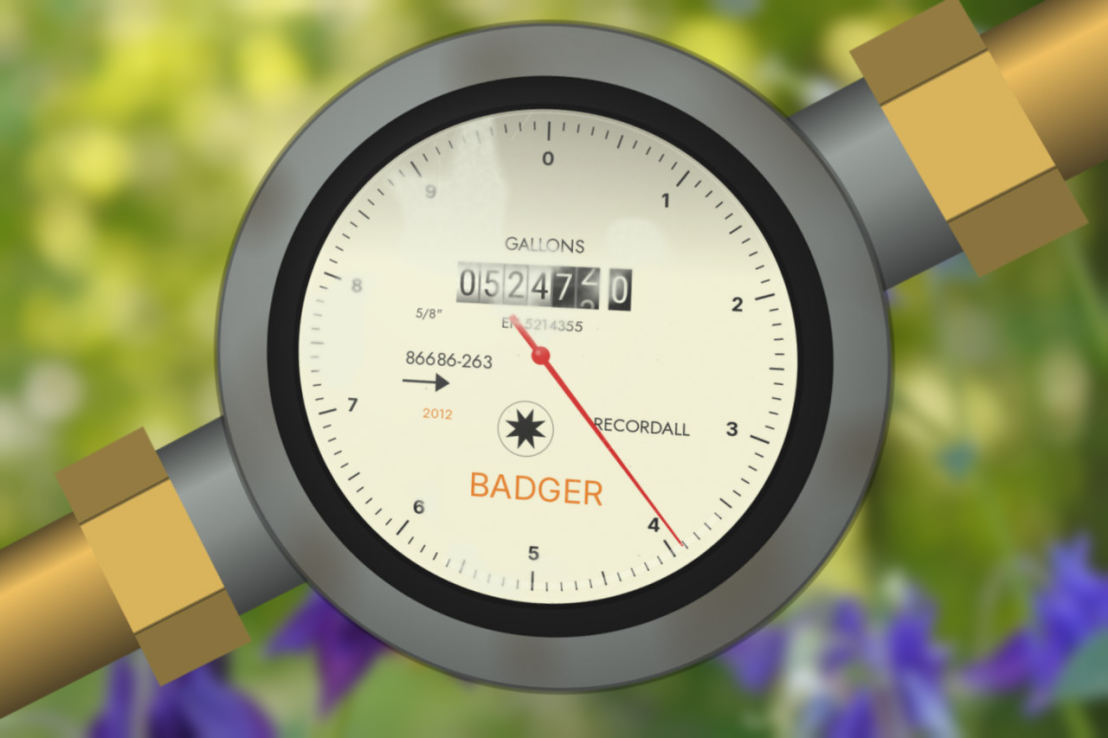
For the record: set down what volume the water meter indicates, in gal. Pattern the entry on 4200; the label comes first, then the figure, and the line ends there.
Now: 524723.9
